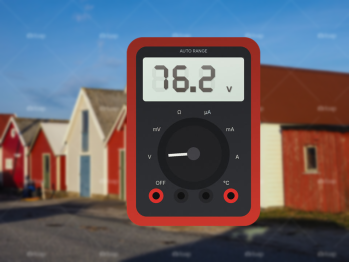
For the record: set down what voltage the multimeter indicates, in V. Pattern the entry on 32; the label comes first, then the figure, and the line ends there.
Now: 76.2
